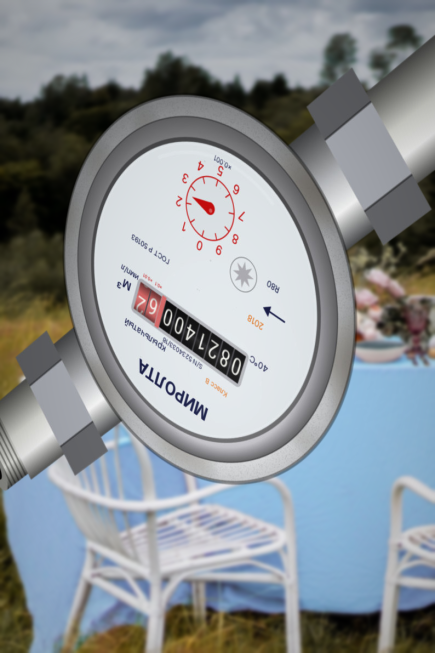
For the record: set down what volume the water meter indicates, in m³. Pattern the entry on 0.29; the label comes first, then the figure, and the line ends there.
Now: 821400.622
